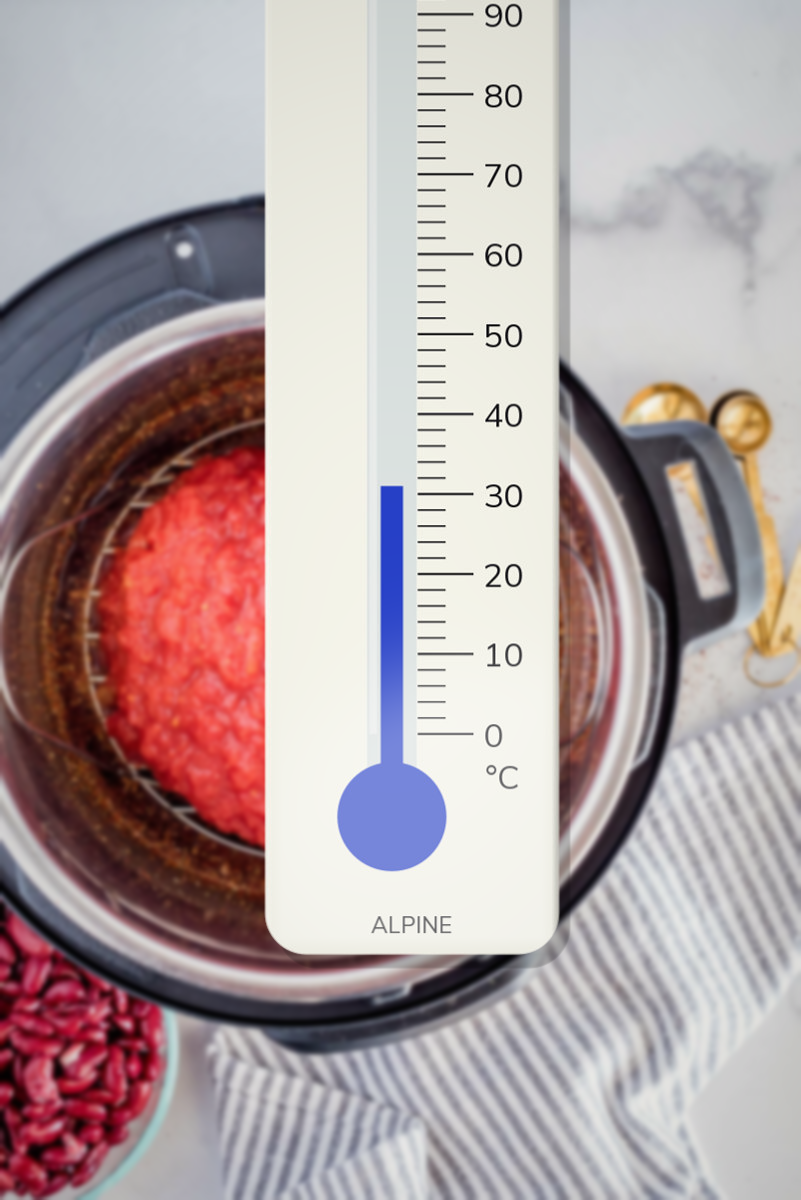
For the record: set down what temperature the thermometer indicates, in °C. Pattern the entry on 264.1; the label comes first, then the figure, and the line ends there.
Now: 31
